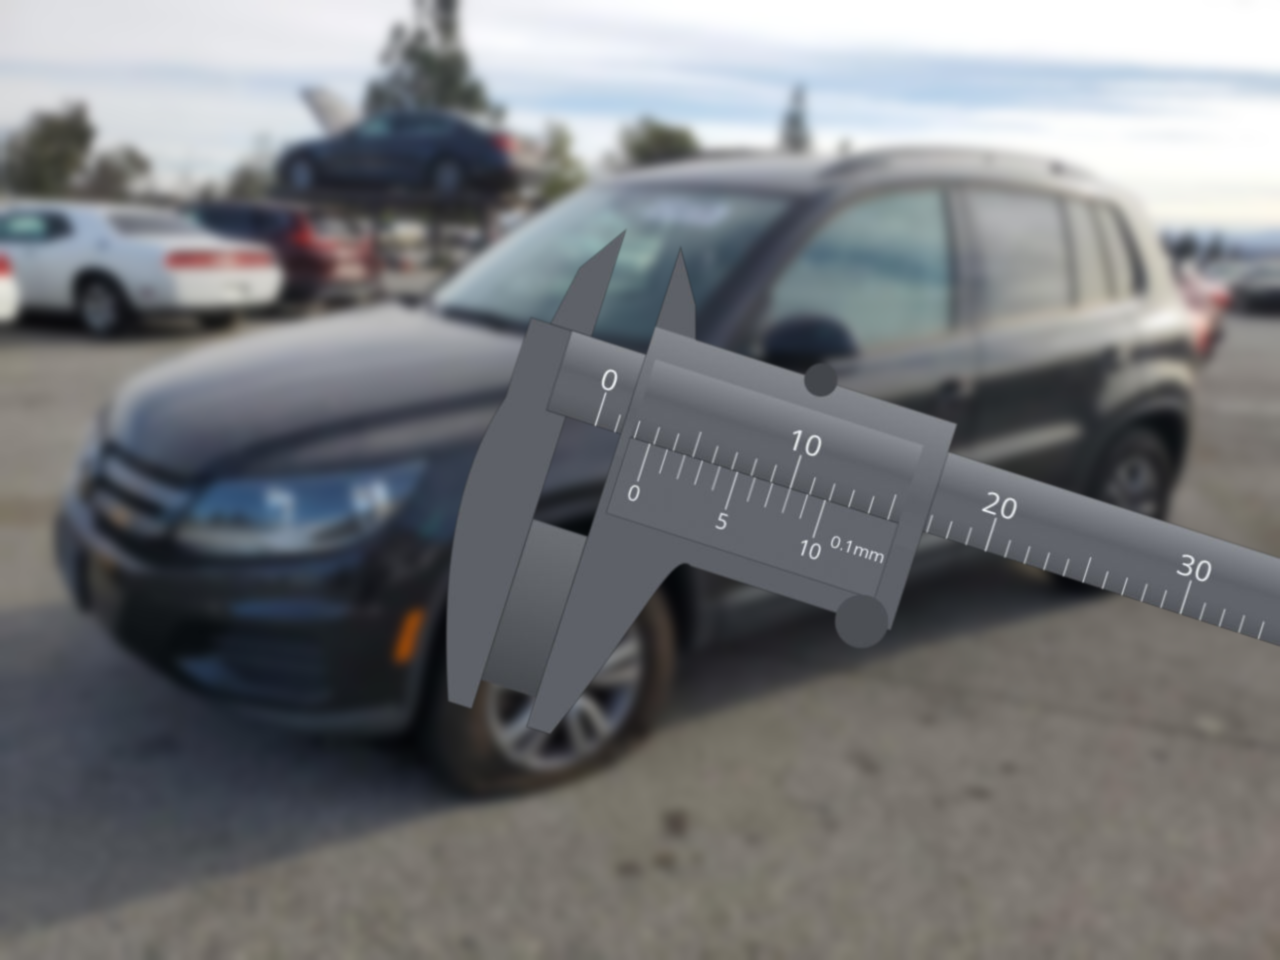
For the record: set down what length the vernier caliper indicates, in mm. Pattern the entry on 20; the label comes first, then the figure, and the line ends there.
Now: 2.8
